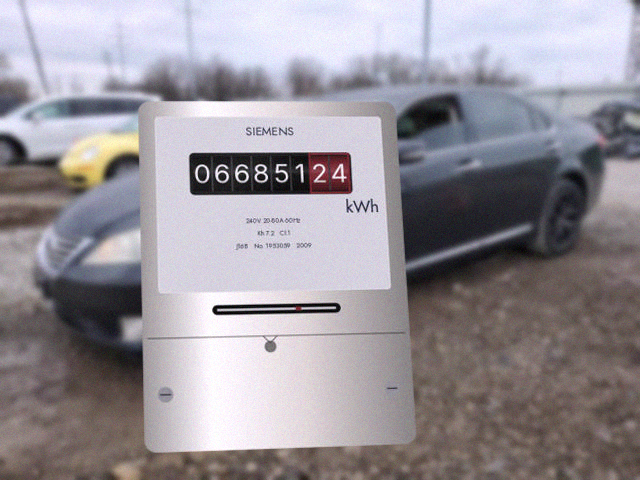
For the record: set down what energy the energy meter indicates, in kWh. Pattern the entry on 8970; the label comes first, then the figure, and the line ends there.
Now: 66851.24
